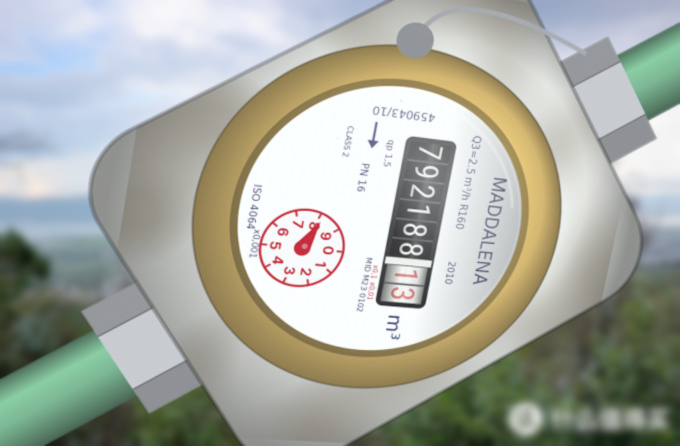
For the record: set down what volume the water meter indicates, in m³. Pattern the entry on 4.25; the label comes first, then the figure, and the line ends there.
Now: 792188.138
